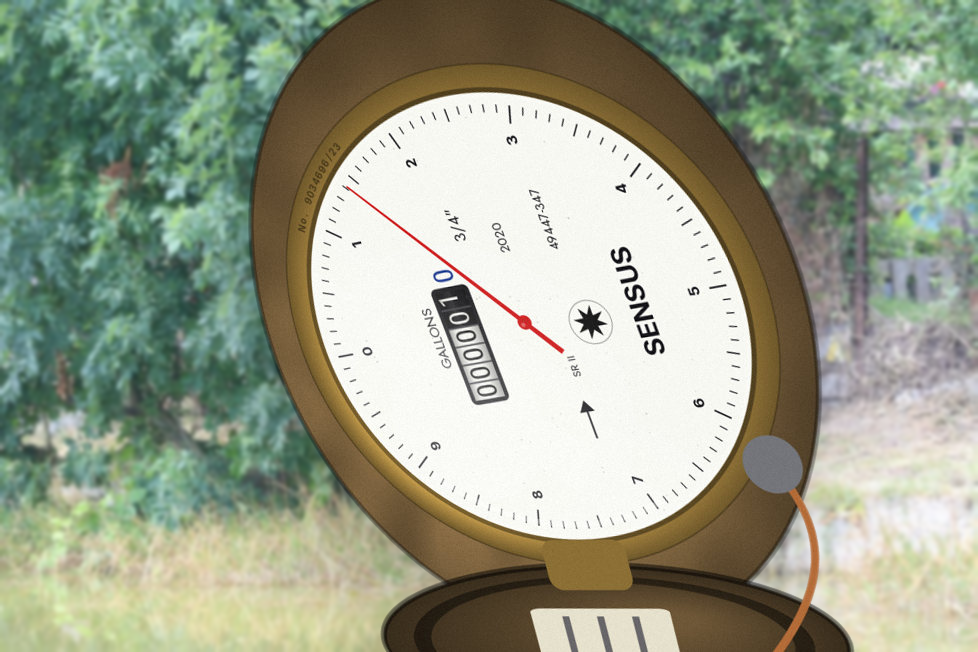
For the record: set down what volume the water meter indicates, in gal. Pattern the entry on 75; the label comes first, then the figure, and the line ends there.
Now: 11.4
